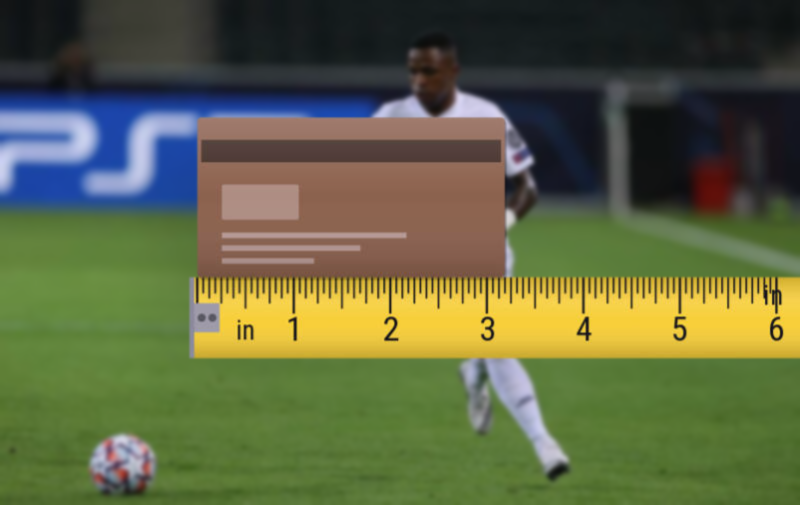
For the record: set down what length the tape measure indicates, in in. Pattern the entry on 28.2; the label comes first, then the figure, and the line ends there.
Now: 3.1875
